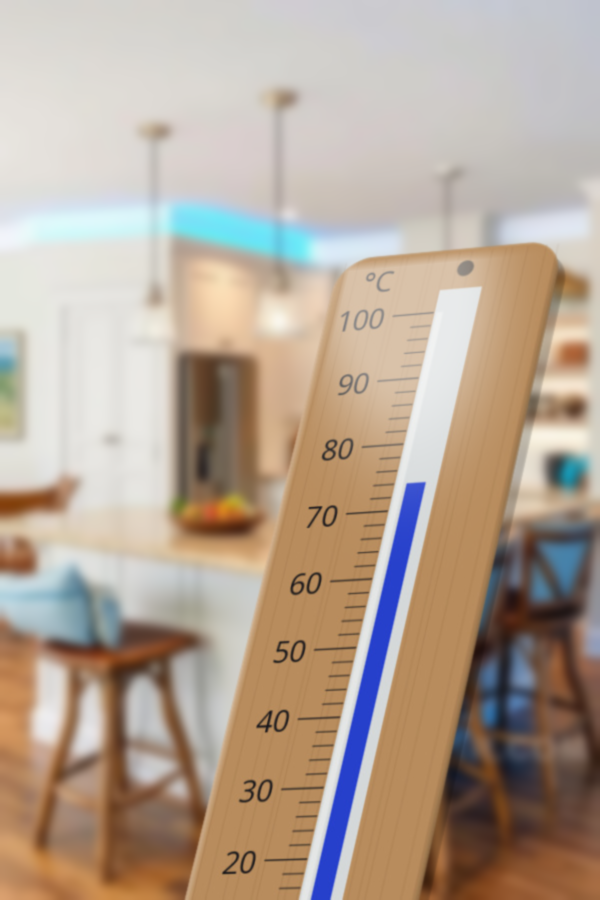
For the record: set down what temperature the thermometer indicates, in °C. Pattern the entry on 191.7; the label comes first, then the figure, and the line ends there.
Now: 74
